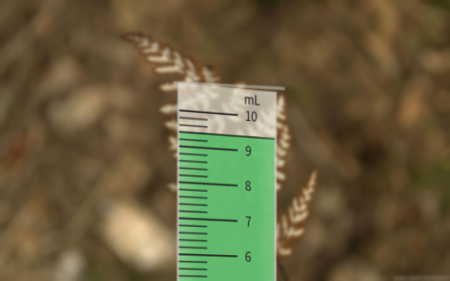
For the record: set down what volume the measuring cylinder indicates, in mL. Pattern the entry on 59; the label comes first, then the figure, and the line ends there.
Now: 9.4
